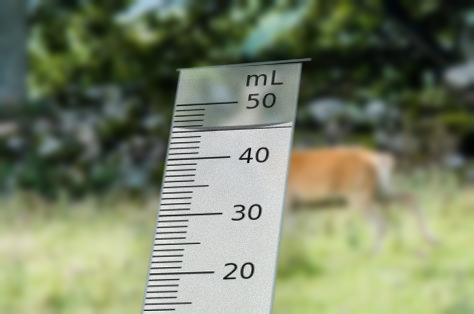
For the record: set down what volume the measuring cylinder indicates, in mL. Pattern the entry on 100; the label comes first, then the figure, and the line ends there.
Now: 45
